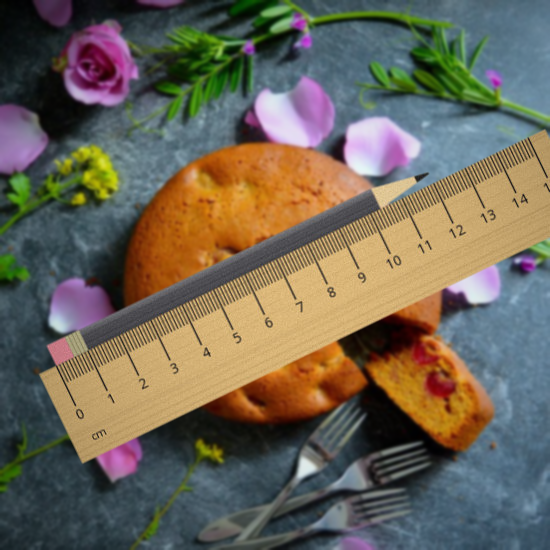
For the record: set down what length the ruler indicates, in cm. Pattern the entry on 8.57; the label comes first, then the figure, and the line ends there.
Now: 12
